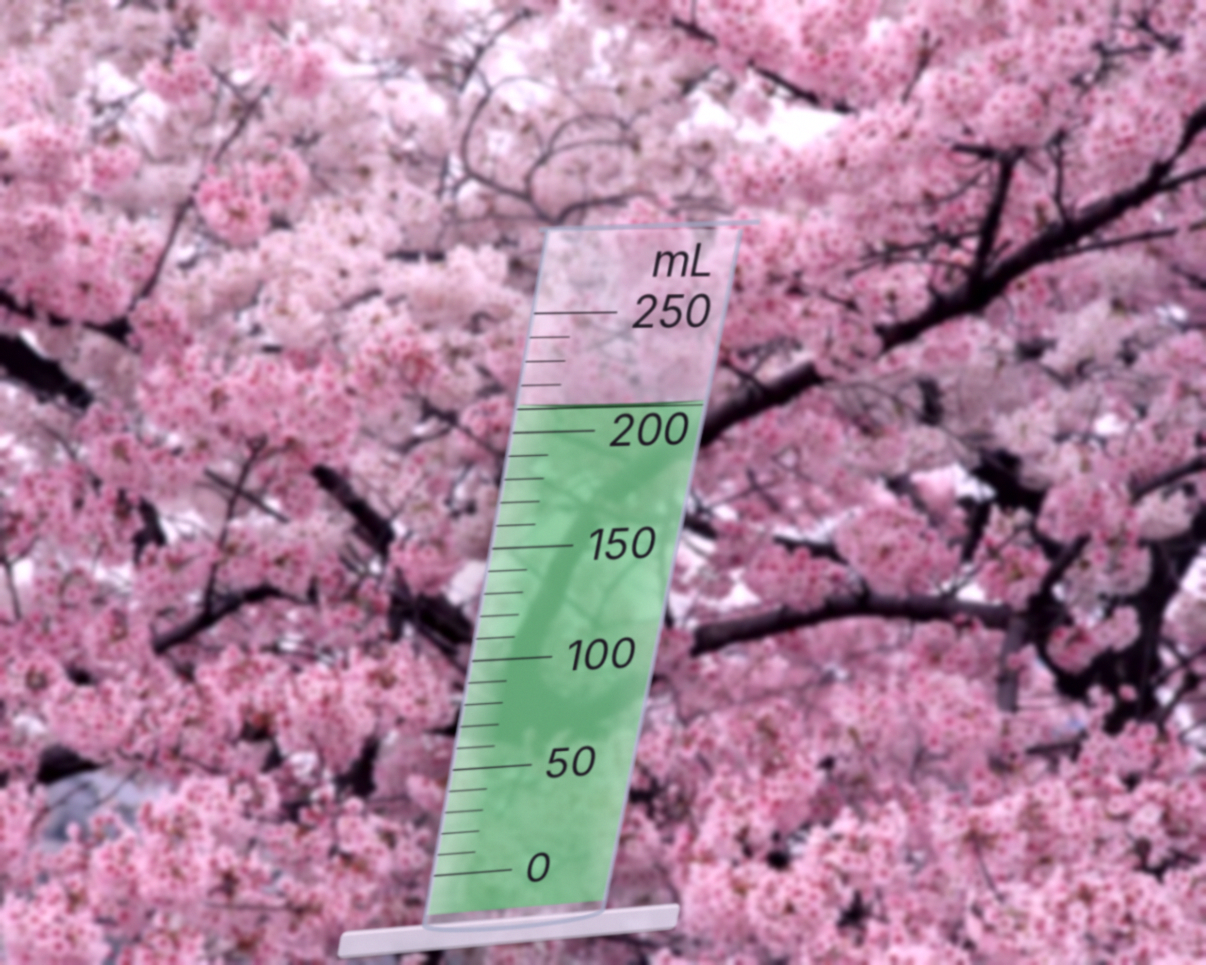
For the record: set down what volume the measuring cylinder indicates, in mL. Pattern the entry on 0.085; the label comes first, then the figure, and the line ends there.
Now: 210
